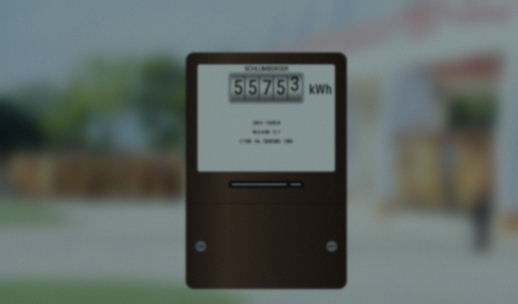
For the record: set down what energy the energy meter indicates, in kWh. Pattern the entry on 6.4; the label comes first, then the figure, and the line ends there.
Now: 55753
